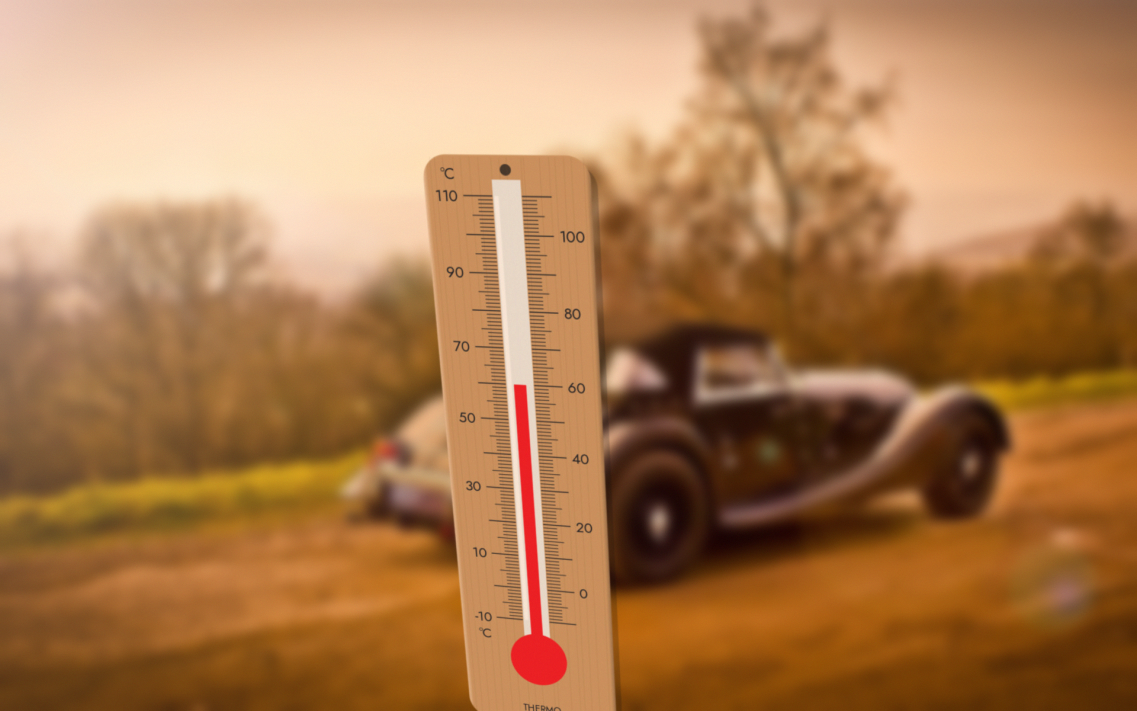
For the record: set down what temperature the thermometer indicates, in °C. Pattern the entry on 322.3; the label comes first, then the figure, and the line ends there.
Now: 60
